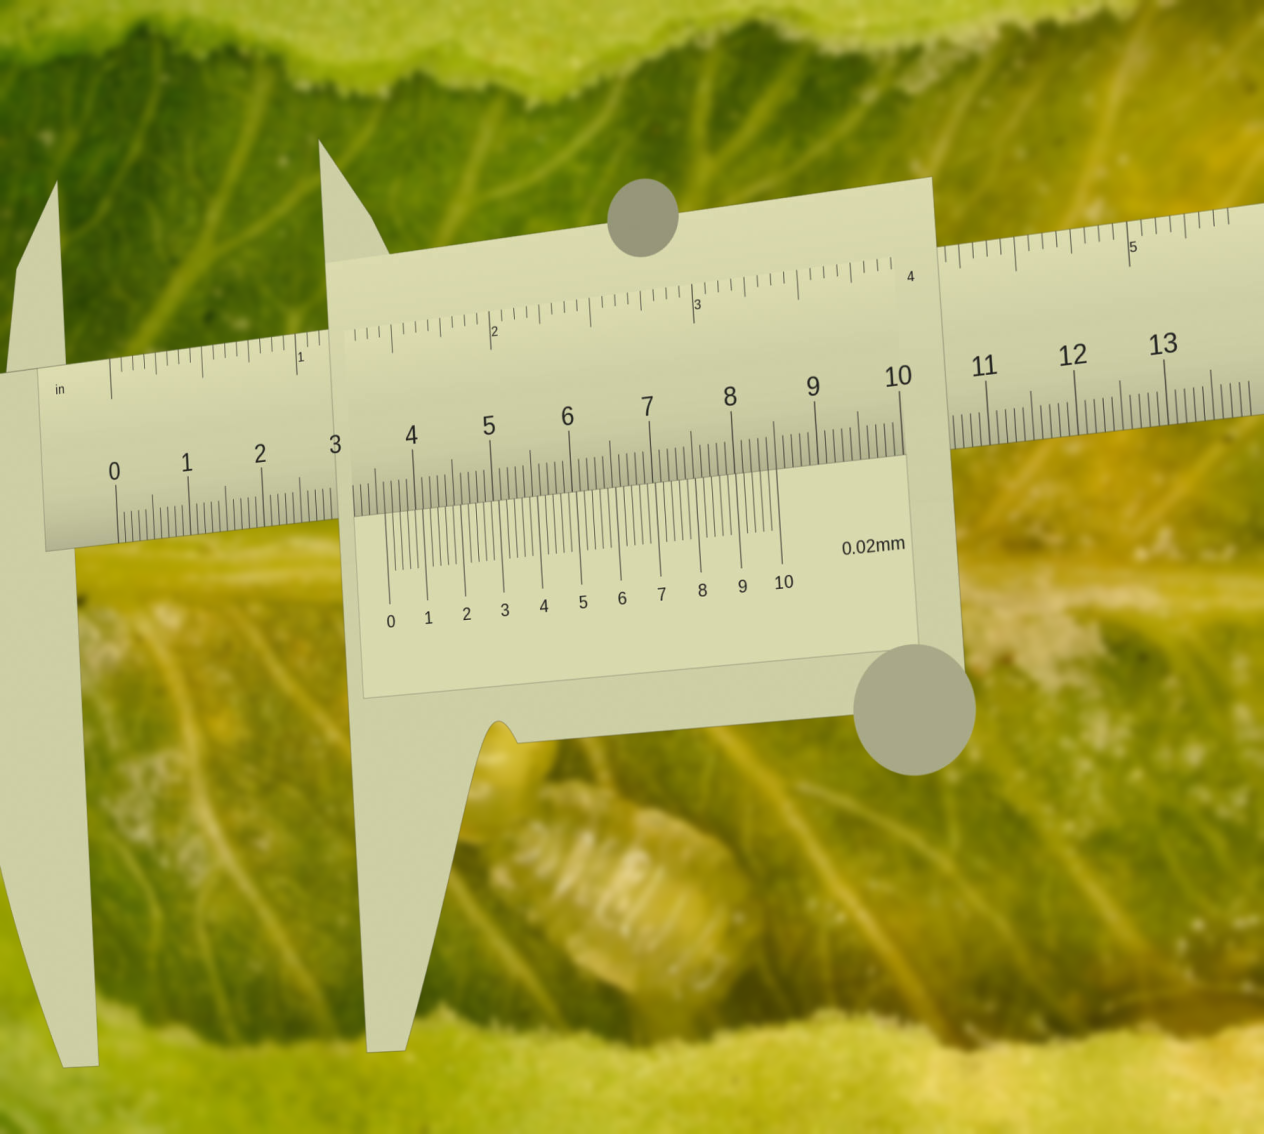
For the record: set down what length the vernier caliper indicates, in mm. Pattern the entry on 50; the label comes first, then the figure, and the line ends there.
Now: 36.0
